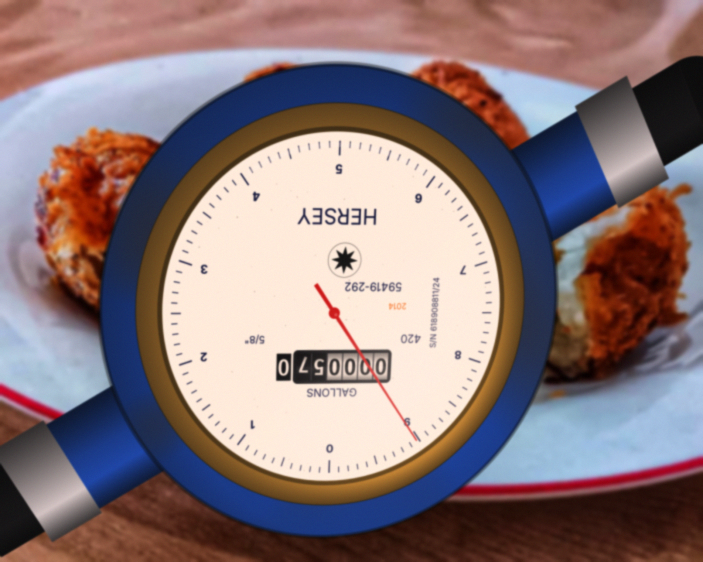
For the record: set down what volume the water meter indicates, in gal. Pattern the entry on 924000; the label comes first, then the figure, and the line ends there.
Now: 569.0
